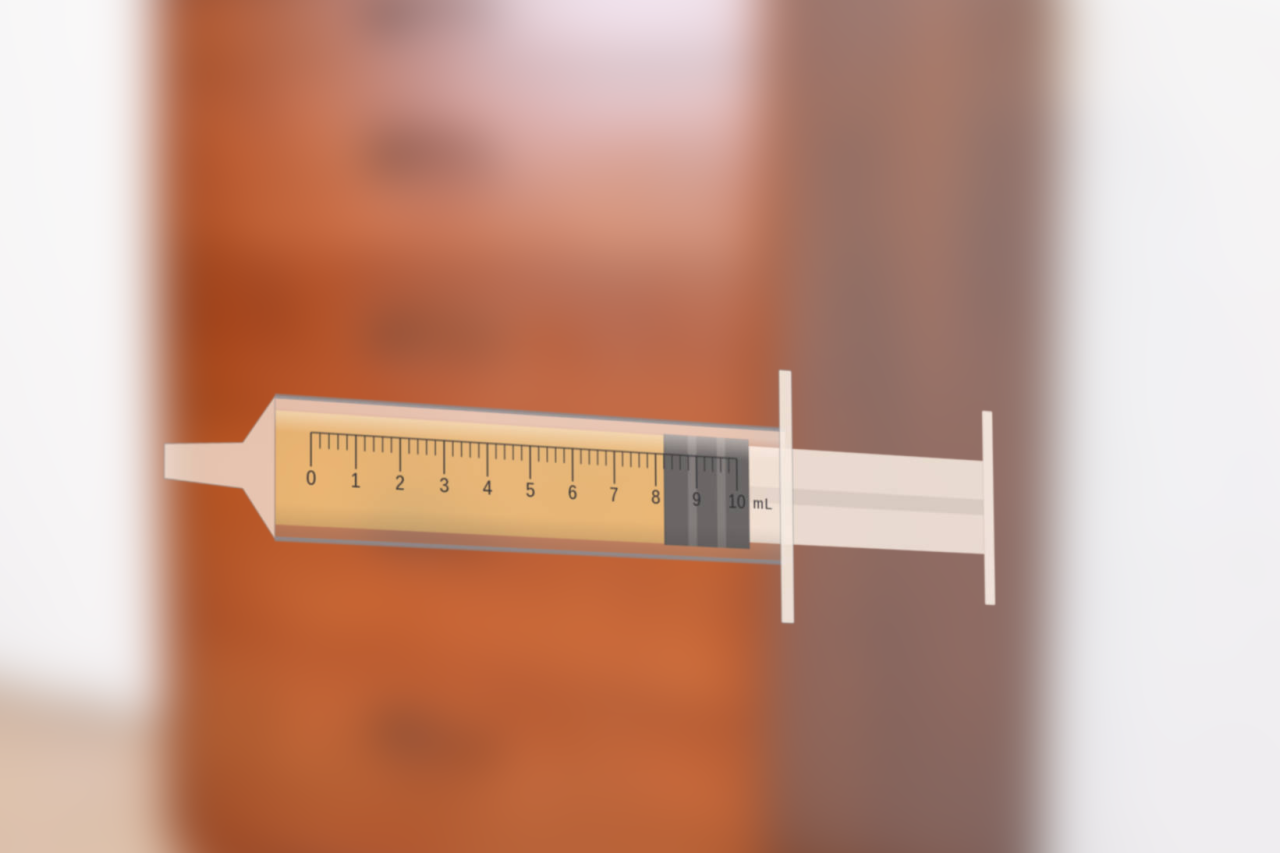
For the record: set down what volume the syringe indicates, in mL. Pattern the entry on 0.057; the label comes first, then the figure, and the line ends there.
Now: 8.2
